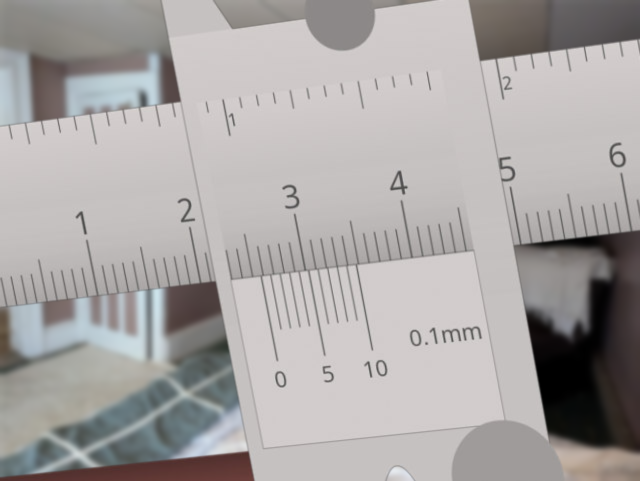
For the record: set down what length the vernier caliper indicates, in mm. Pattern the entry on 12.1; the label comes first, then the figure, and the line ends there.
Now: 25.8
